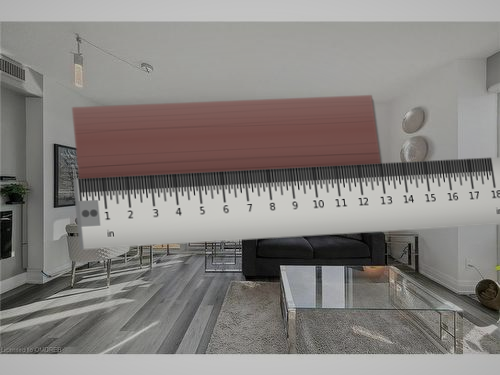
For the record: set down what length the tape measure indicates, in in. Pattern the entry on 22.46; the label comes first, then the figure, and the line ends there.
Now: 13
